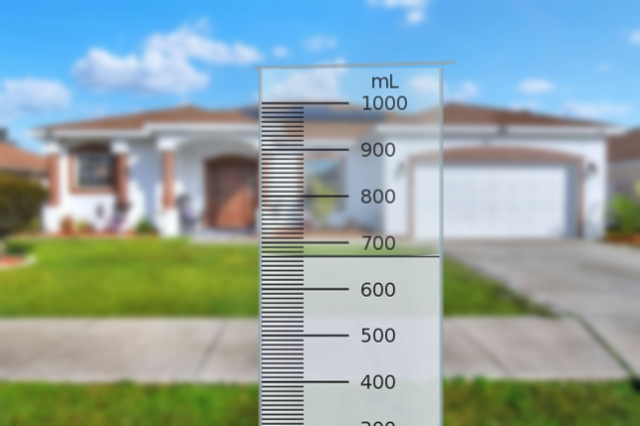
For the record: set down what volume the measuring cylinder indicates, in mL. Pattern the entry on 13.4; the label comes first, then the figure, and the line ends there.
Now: 670
